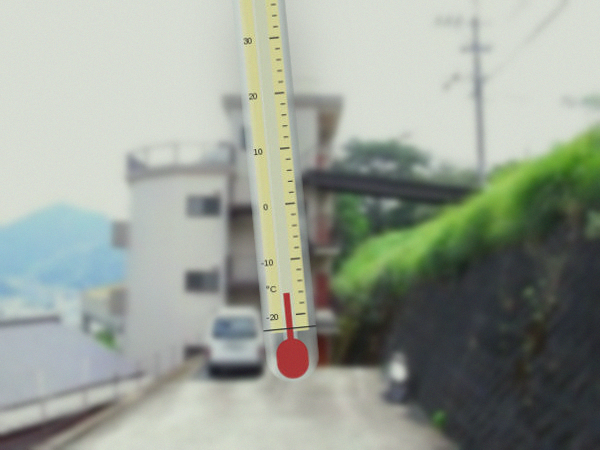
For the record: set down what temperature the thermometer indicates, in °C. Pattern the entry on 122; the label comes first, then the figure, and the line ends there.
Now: -16
